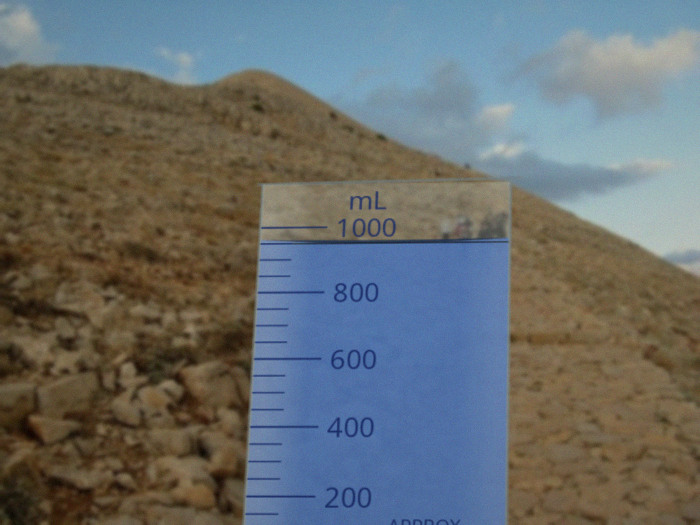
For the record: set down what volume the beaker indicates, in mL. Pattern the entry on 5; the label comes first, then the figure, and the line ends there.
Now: 950
